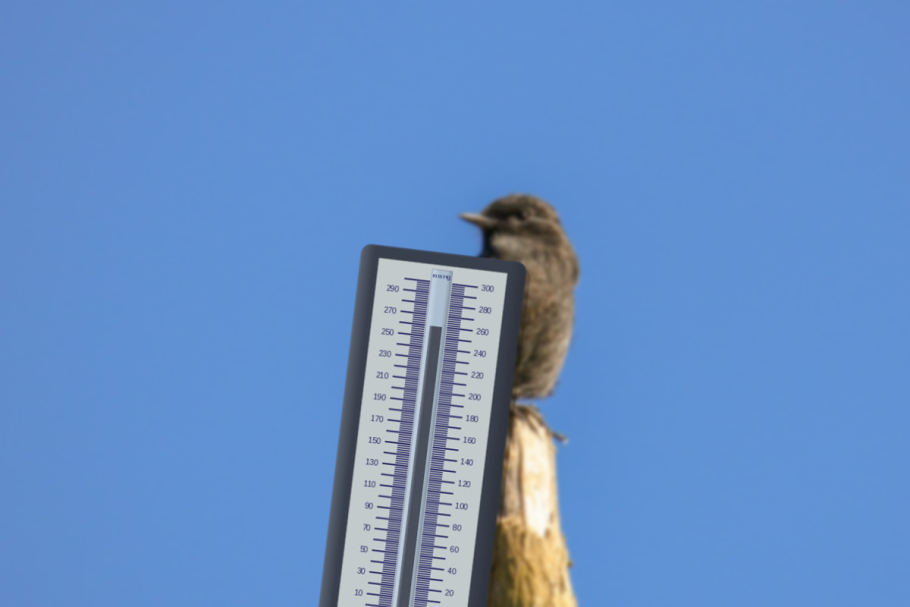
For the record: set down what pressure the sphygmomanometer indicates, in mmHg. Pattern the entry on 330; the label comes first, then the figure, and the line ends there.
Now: 260
